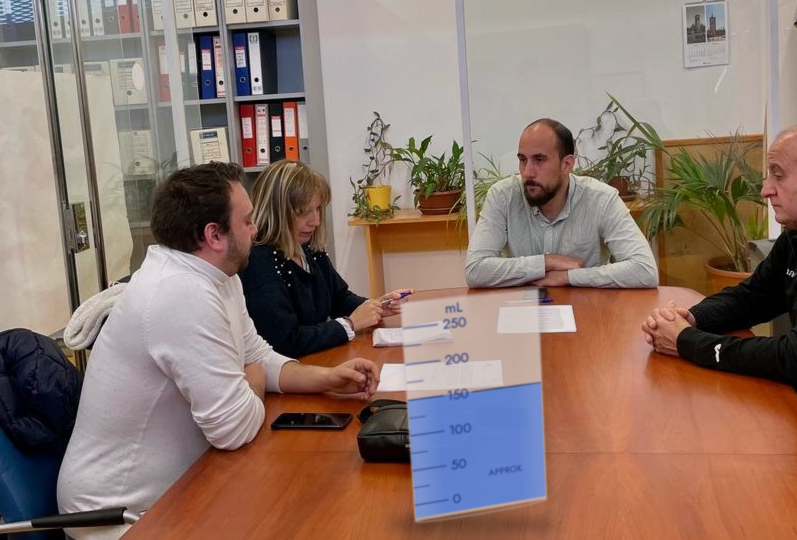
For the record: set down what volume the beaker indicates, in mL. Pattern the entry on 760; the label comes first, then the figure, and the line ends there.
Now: 150
